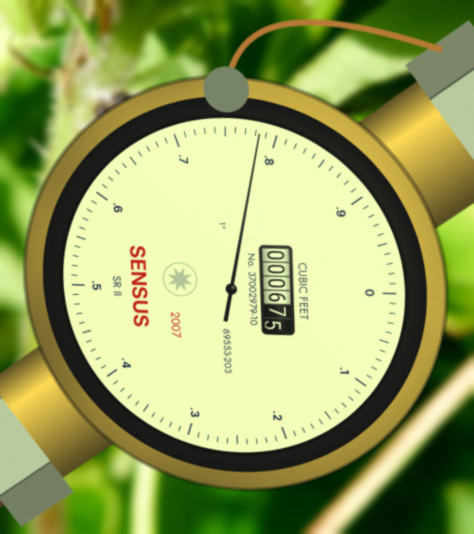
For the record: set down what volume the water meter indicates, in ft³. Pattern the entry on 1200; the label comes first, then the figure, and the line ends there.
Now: 674.78
